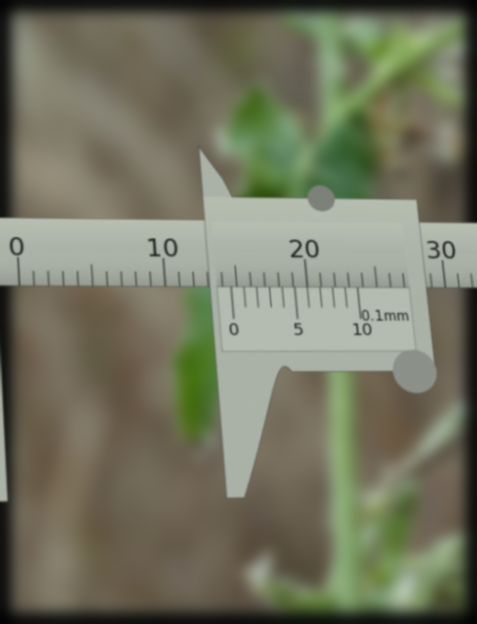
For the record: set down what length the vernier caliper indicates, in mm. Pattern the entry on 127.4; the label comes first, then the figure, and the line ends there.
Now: 14.6
